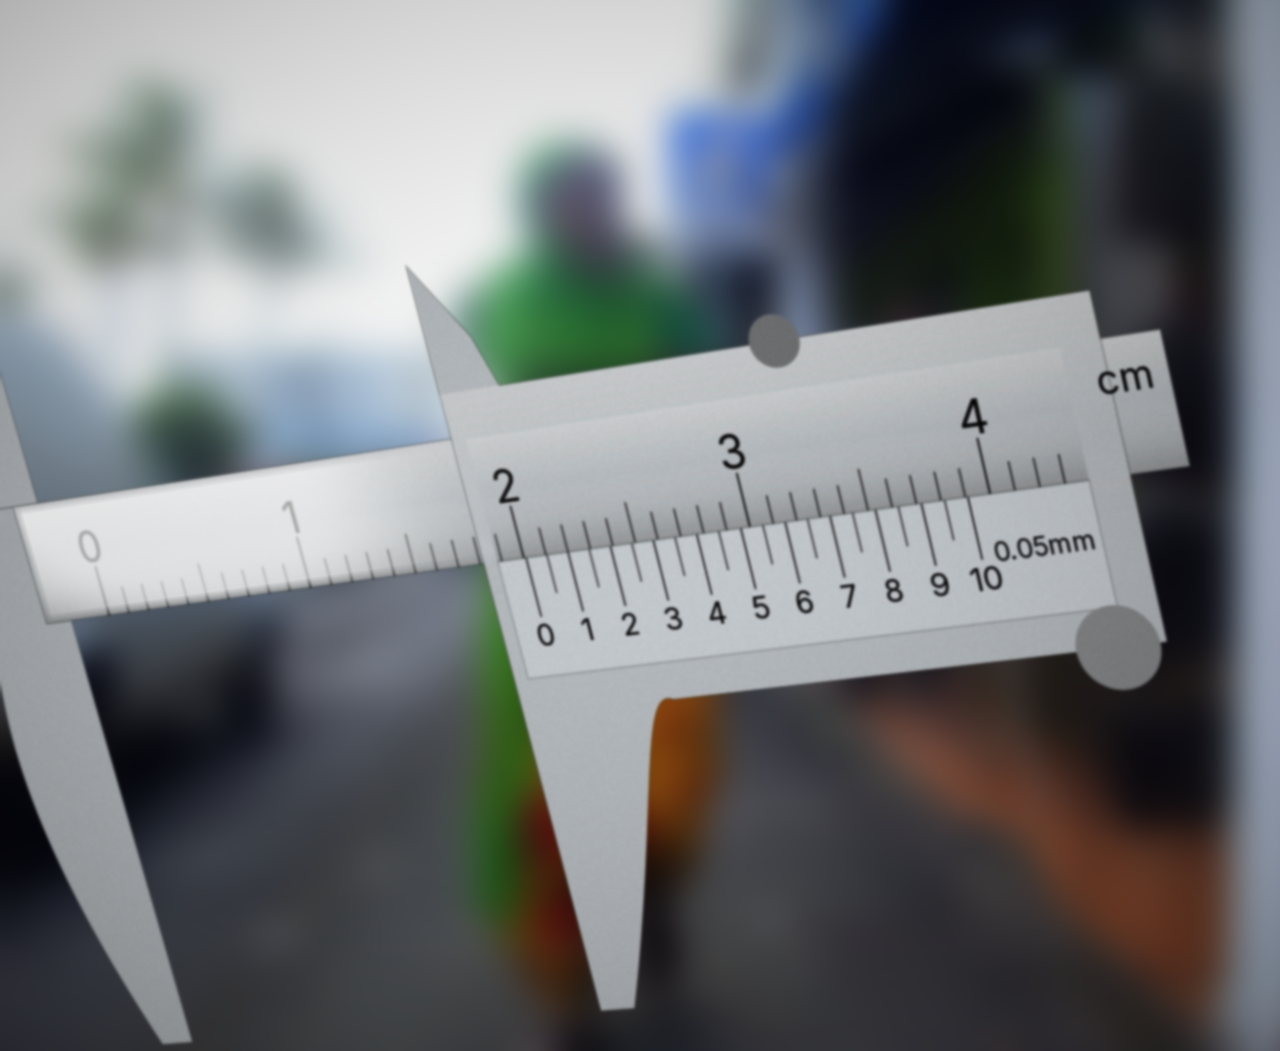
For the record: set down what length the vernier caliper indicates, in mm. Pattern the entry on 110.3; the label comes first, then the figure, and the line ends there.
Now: 20.1
